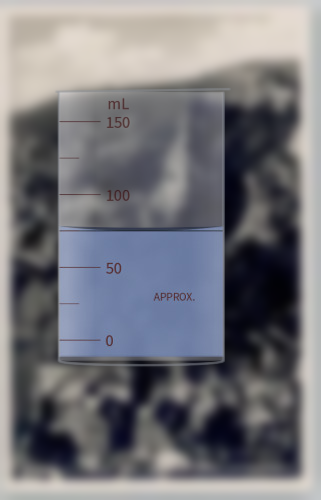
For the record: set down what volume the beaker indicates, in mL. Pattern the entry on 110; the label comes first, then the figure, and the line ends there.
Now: 75
